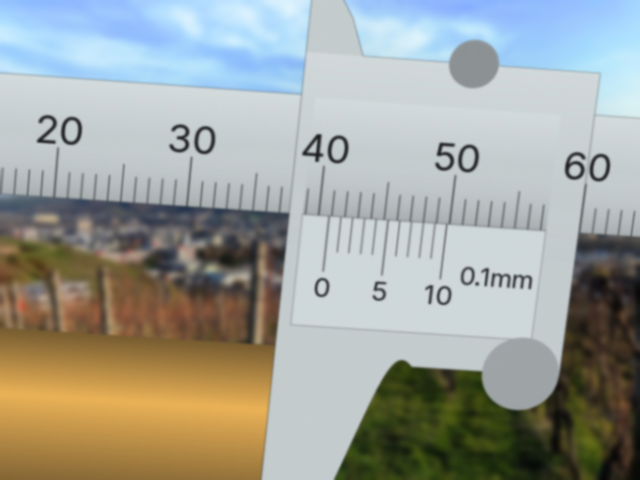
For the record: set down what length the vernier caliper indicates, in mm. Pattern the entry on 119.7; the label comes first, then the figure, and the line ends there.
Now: 40.8
